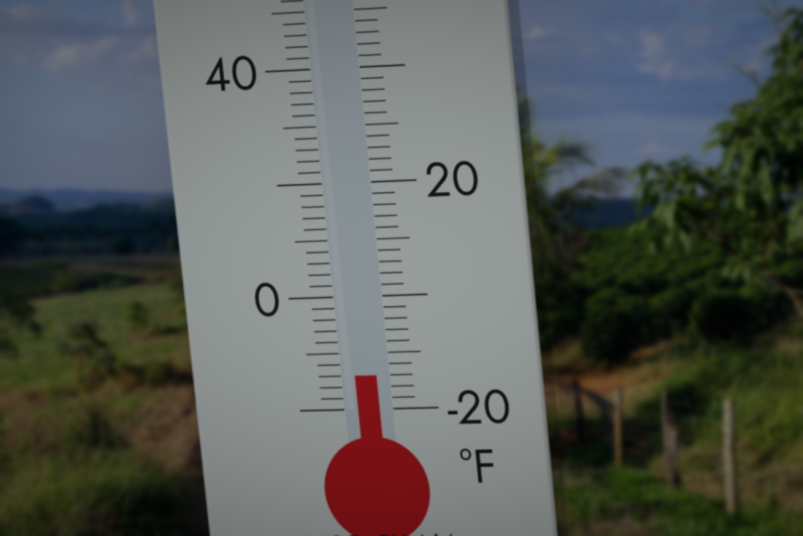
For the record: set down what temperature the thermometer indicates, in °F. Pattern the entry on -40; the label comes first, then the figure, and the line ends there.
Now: -14
